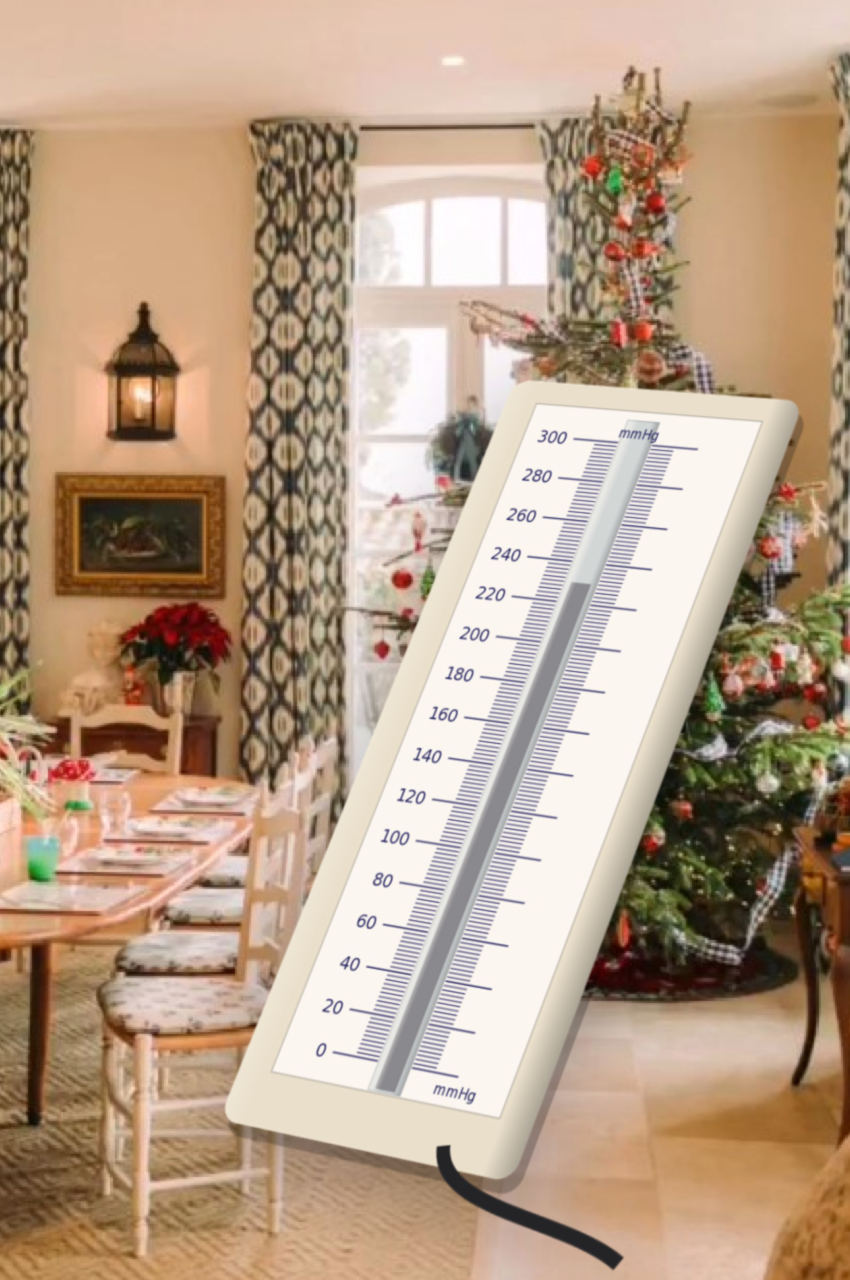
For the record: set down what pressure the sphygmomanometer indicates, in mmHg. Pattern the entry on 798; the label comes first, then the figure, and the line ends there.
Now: 230
